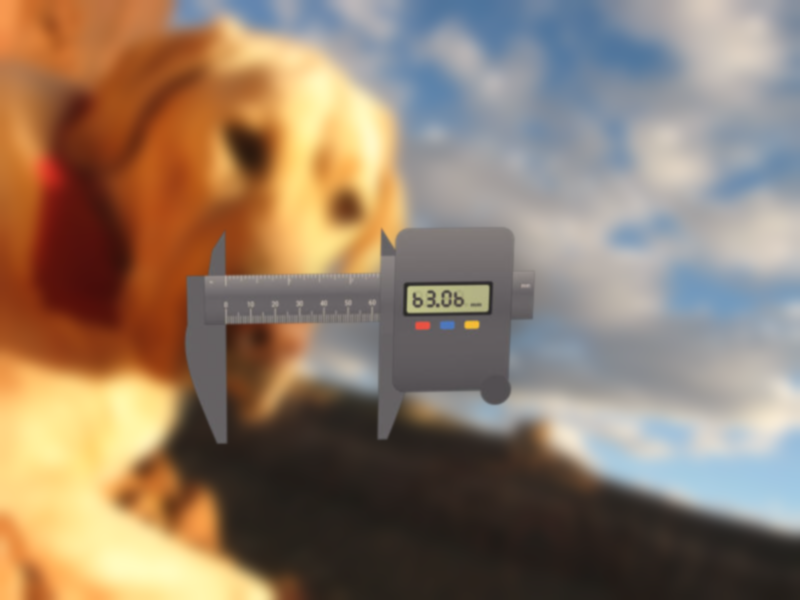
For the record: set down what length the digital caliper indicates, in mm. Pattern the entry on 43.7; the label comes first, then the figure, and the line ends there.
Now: 63.06
